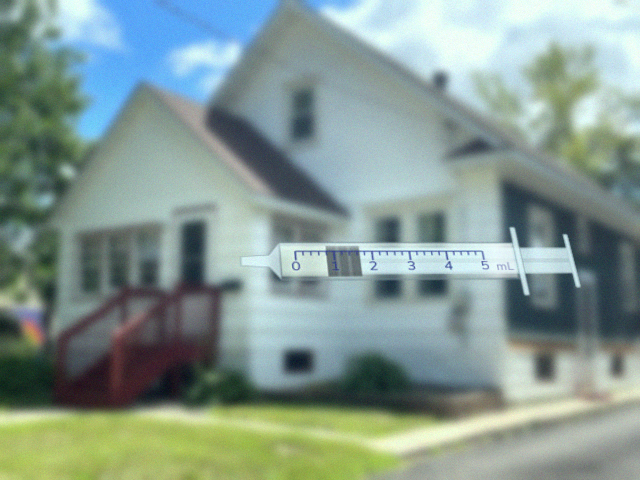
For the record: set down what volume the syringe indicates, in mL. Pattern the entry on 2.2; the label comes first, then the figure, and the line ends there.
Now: 0.8
